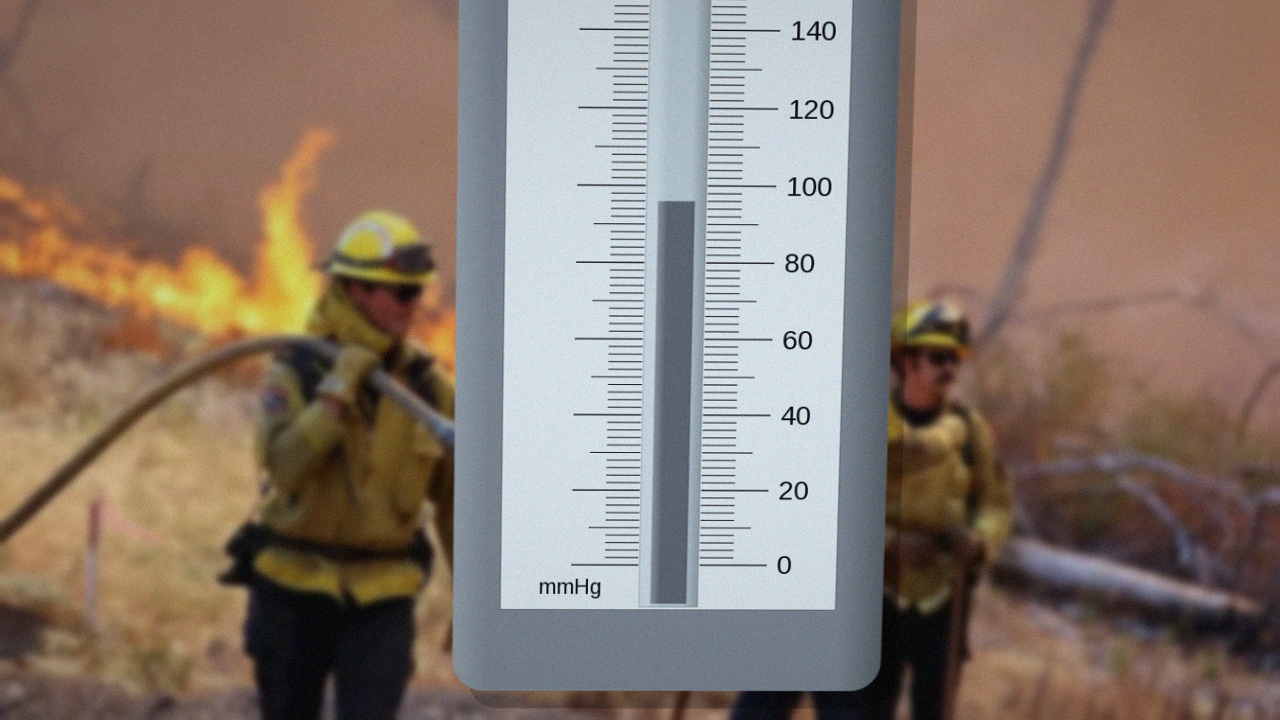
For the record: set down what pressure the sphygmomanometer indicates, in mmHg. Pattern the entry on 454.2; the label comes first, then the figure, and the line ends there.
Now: 96
